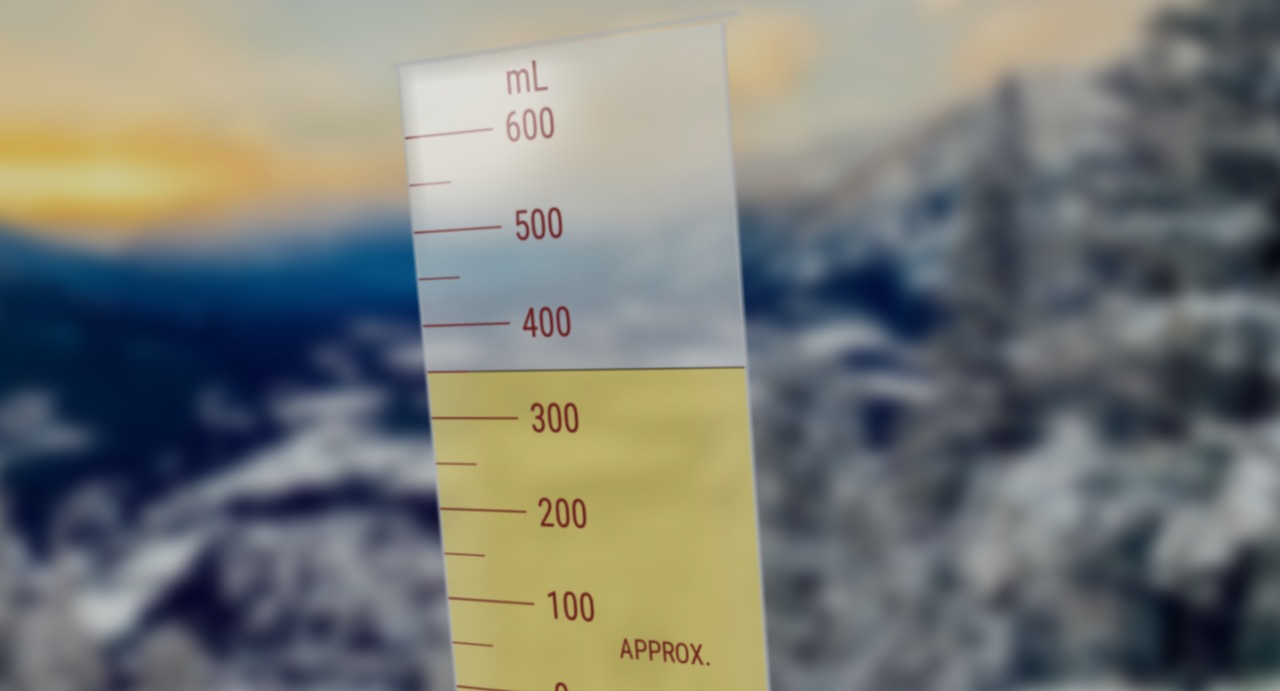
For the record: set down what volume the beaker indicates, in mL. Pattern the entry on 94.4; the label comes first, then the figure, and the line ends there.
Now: 350
